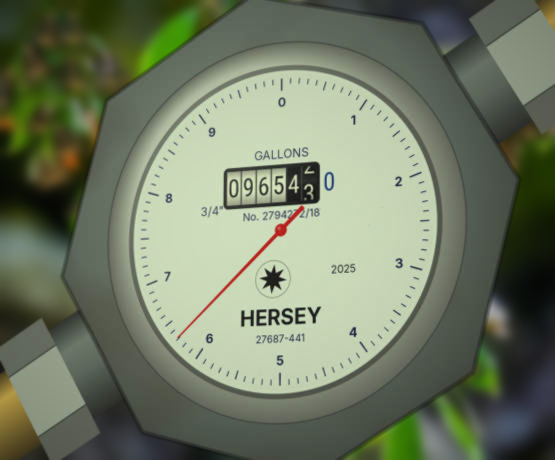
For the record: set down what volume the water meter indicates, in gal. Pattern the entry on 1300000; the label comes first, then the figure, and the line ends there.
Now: 965426.3
